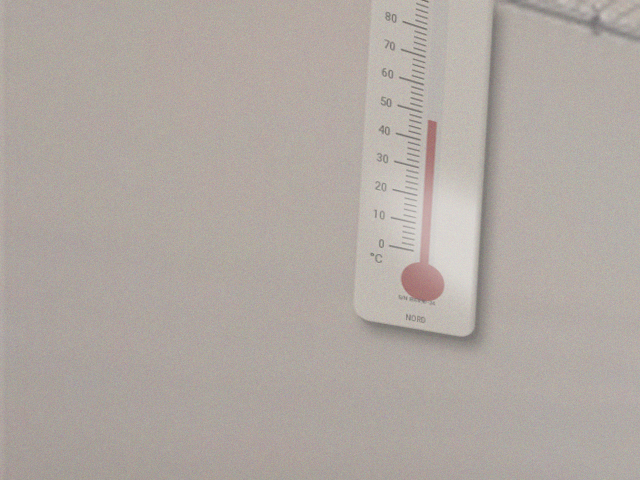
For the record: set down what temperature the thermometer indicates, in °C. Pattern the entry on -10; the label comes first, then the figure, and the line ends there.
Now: 48
